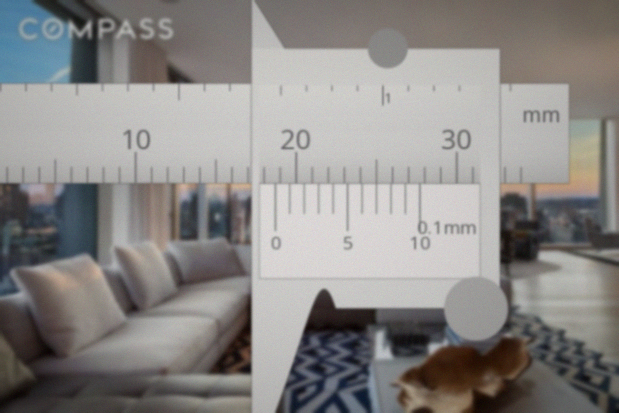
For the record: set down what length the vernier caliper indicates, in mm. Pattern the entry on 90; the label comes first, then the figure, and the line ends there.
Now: 18.7
